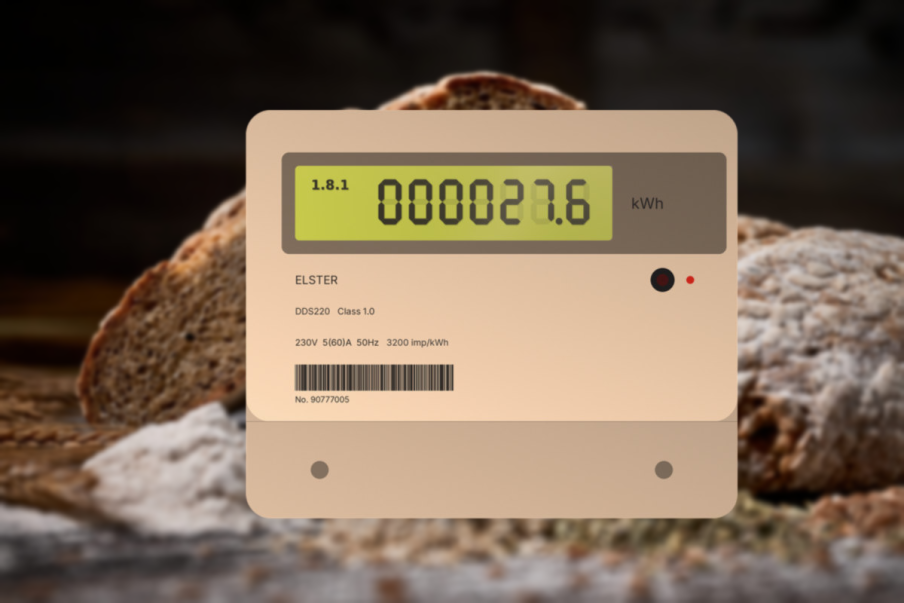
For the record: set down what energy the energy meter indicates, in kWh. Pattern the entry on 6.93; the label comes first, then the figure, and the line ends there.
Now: 27.6
